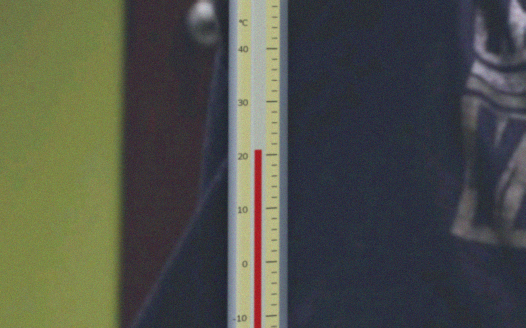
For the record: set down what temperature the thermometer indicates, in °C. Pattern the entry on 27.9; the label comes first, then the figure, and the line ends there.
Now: 21
